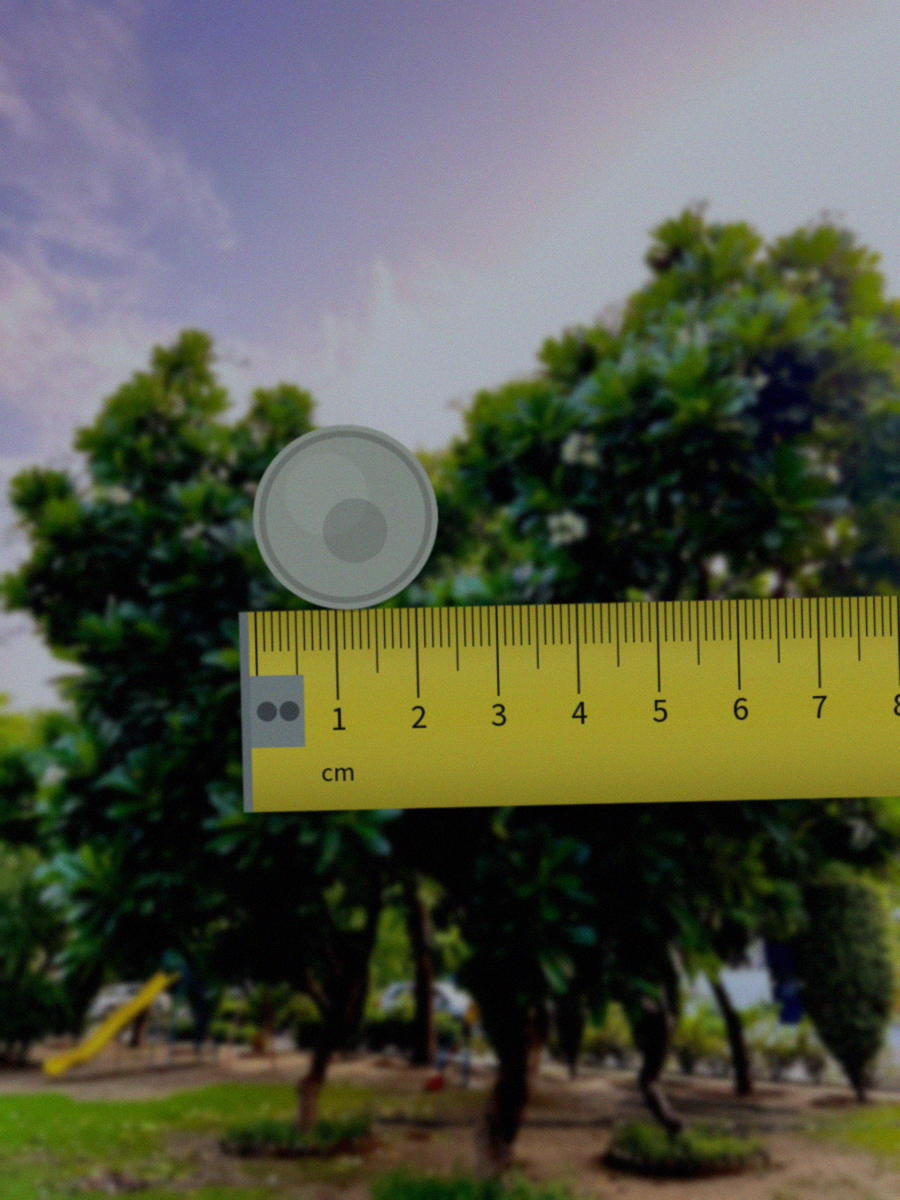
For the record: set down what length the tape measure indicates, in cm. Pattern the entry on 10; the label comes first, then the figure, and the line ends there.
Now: 2.3
